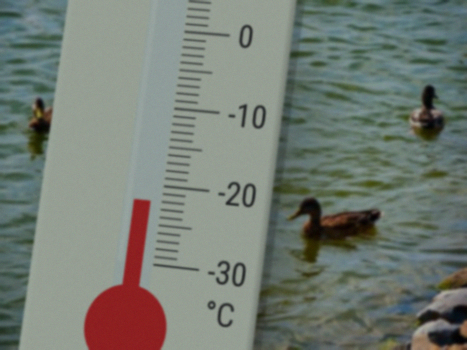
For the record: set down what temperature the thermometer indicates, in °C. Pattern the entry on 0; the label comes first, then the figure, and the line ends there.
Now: -22
